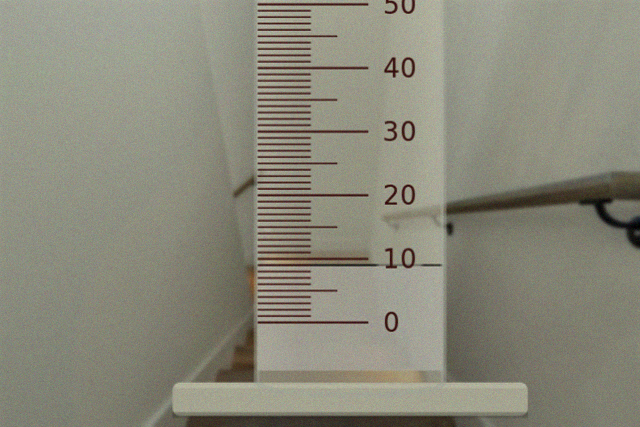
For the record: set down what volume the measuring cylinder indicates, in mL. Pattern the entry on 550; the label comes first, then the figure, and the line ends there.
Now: 9
